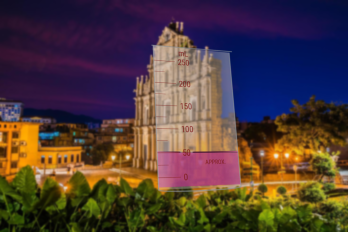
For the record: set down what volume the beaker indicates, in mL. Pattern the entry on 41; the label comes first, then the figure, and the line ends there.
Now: 50
